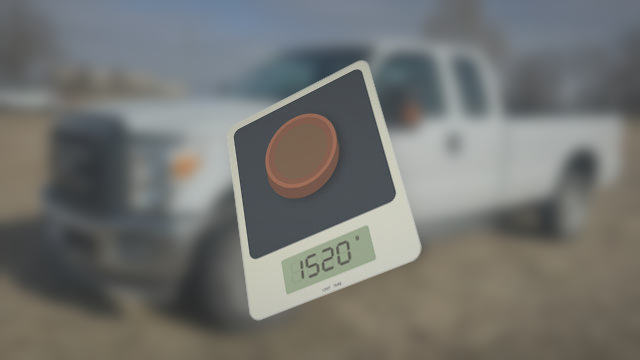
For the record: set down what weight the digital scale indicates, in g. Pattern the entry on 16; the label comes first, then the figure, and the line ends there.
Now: 1520
